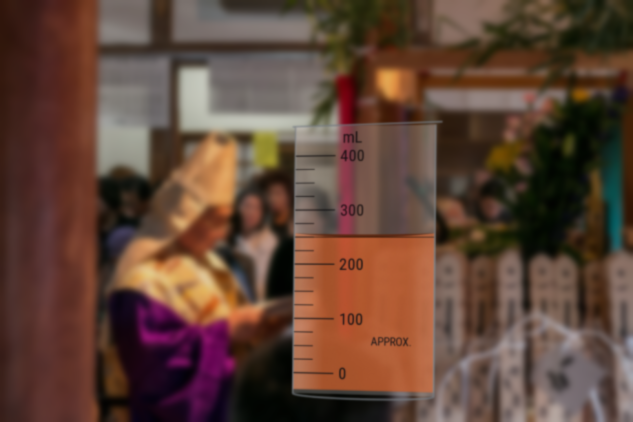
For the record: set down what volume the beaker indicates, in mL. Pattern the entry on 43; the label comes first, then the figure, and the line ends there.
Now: 250
